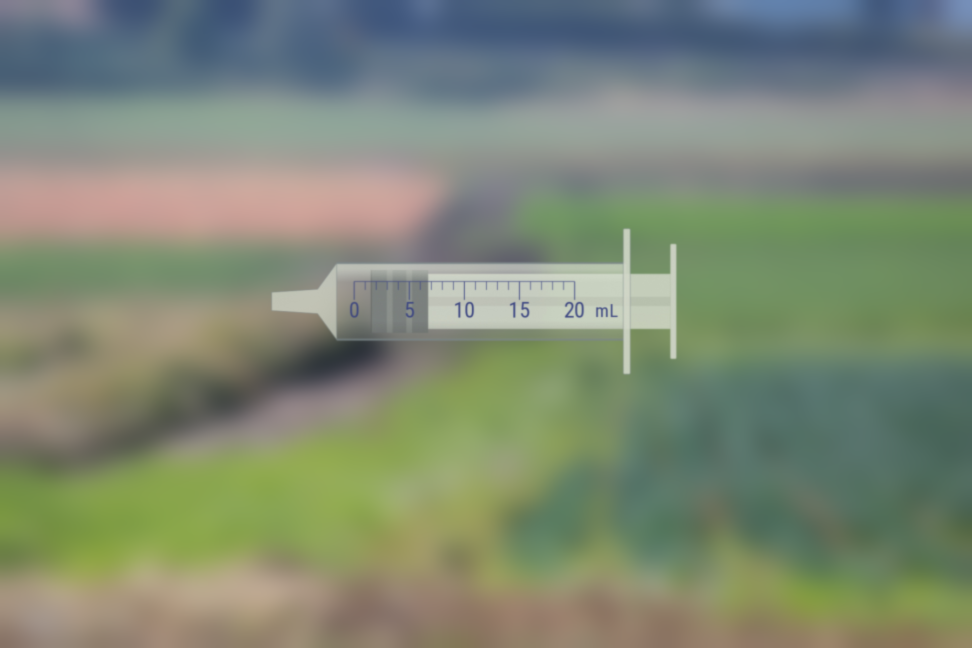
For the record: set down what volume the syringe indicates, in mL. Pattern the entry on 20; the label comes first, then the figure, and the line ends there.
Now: 1.5
